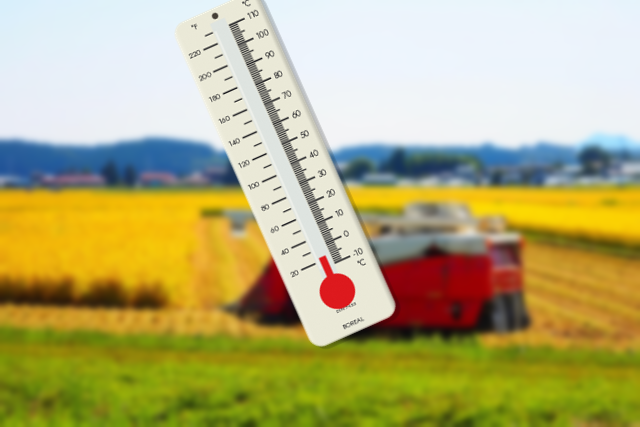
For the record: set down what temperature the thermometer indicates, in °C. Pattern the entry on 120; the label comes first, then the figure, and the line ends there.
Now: -5
